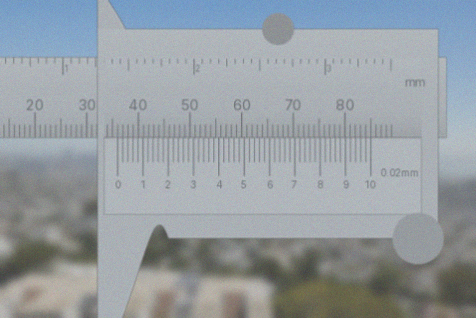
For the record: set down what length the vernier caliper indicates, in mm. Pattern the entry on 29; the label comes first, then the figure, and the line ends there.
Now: 36.0
